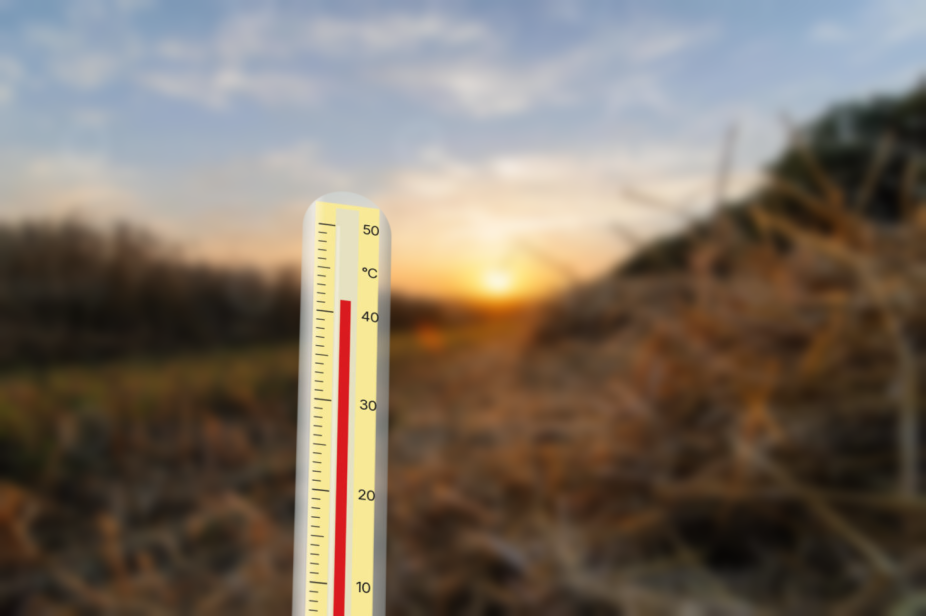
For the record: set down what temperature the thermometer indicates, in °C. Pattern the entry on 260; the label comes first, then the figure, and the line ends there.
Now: 41.5
